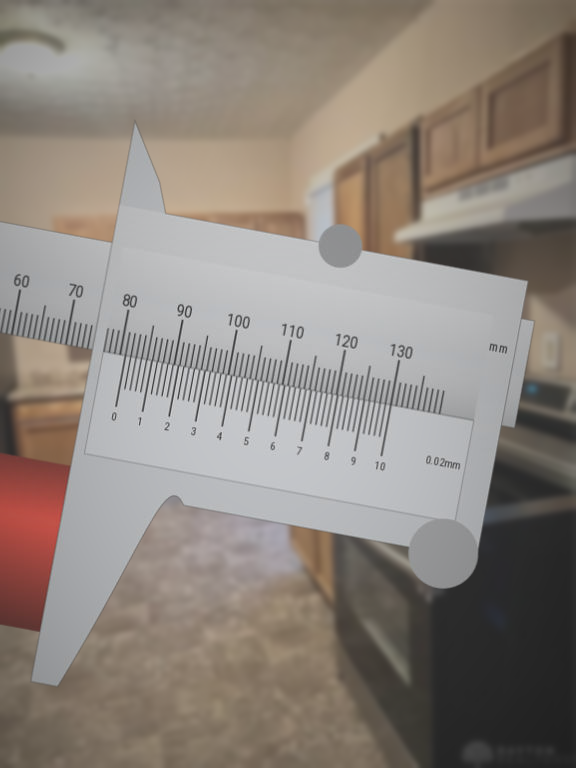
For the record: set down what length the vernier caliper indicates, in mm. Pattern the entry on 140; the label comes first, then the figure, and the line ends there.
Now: 81.0
